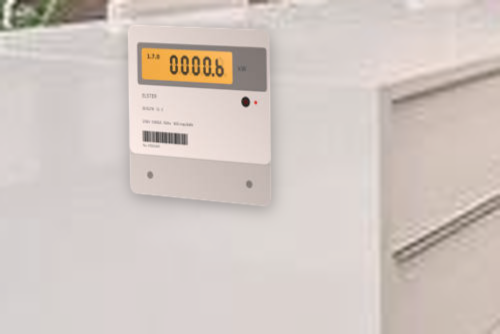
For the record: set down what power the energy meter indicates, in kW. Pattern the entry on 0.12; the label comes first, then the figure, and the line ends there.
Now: 0.6
